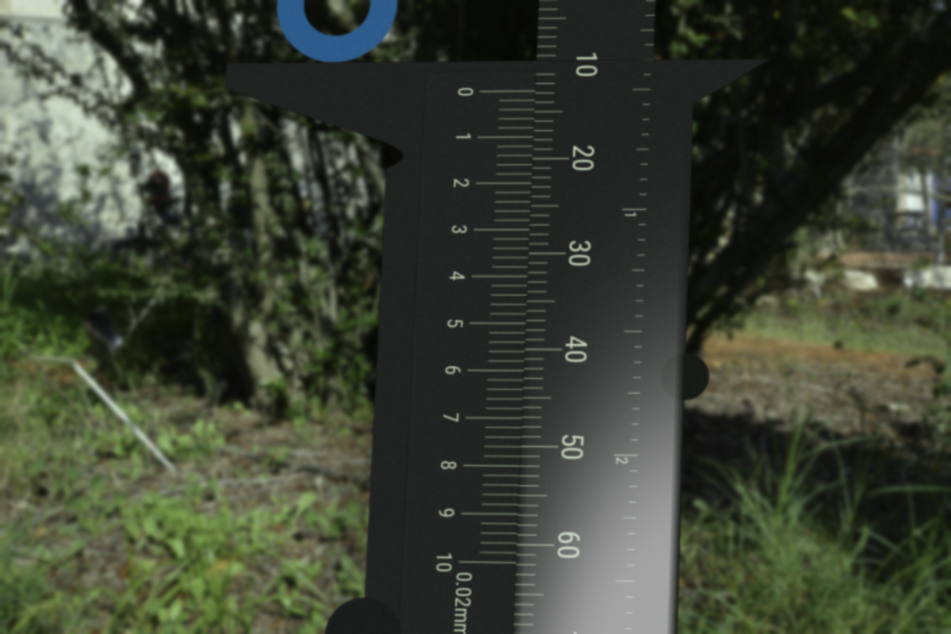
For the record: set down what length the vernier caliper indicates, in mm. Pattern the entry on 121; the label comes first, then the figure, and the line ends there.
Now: 12.8
